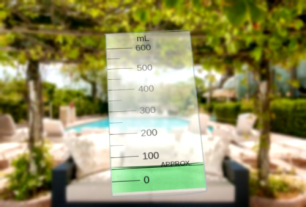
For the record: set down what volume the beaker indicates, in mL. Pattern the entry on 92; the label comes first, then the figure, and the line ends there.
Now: 50
